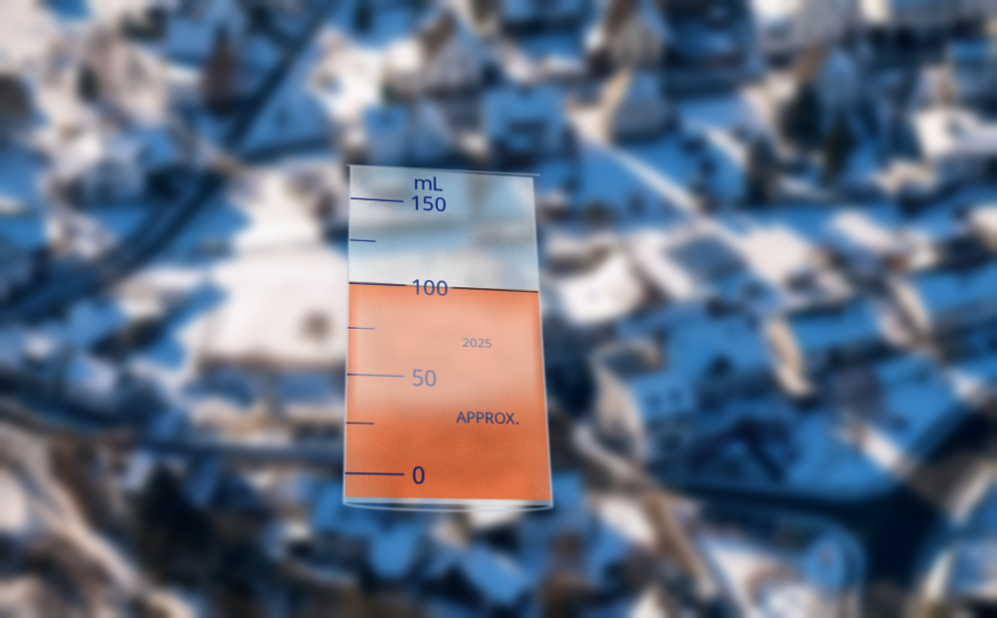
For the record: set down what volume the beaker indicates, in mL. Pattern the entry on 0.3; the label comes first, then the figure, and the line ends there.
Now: 100
